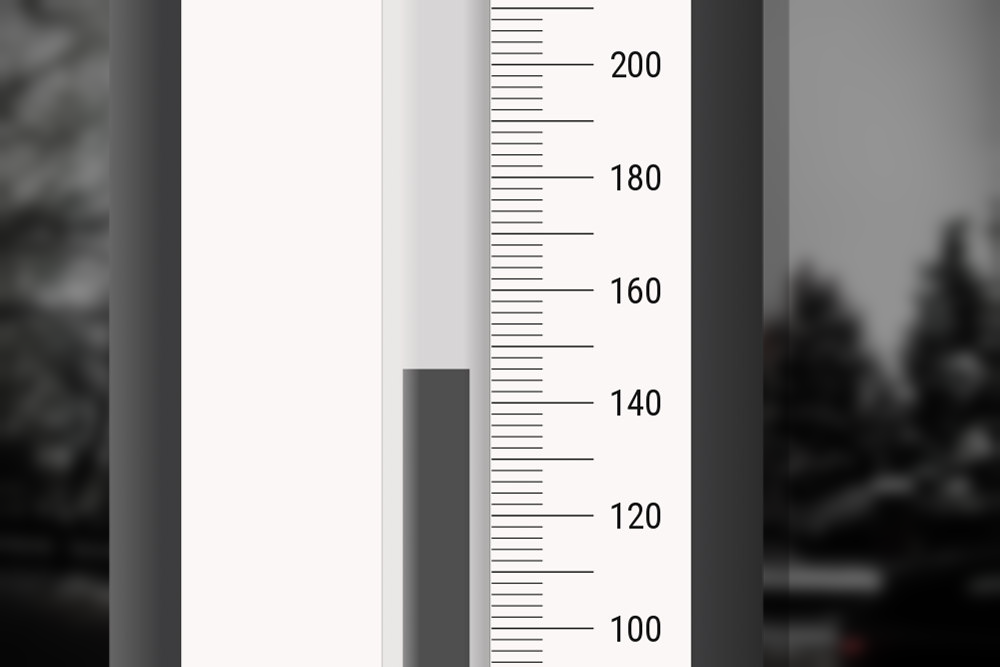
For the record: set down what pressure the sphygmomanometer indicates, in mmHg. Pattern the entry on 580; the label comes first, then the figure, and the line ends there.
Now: 146
